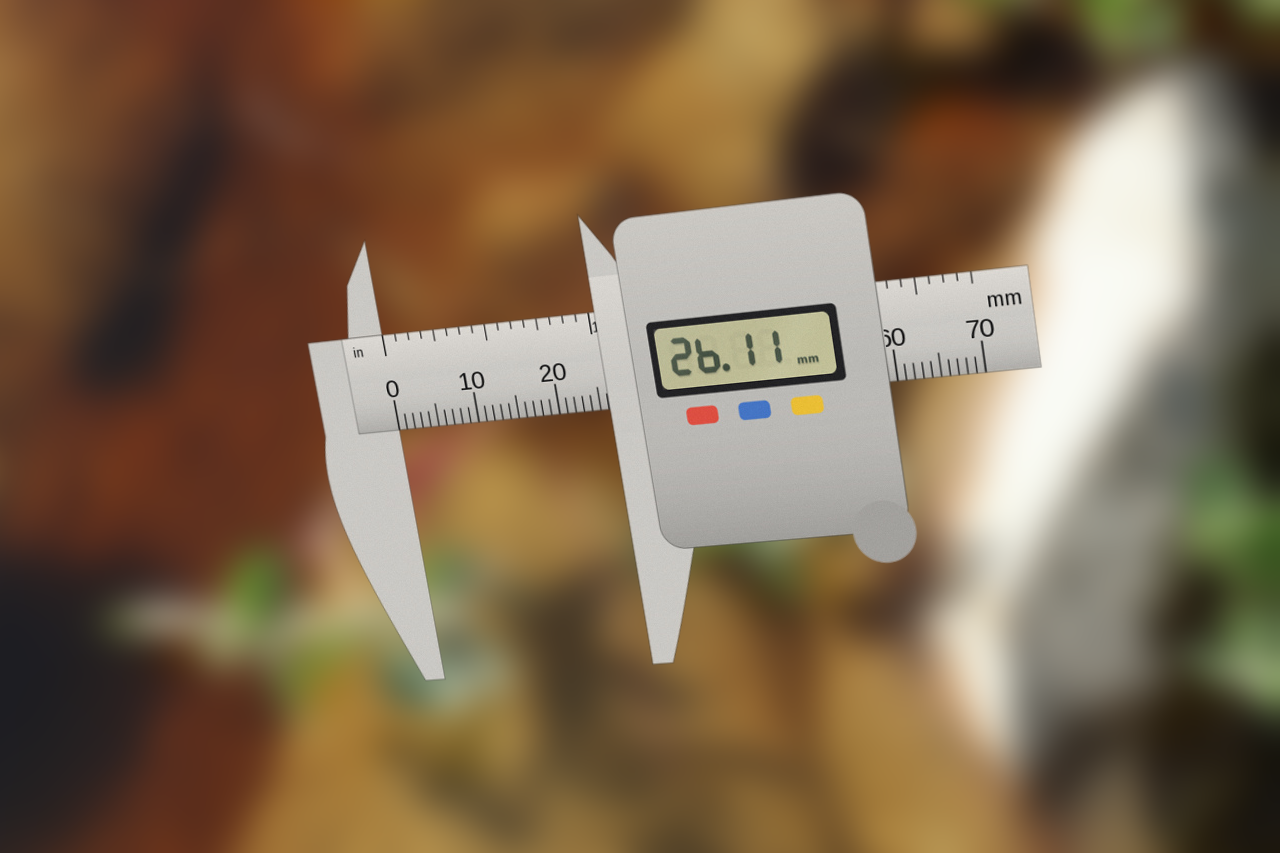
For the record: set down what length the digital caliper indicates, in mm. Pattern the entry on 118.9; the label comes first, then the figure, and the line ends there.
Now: 26.11
